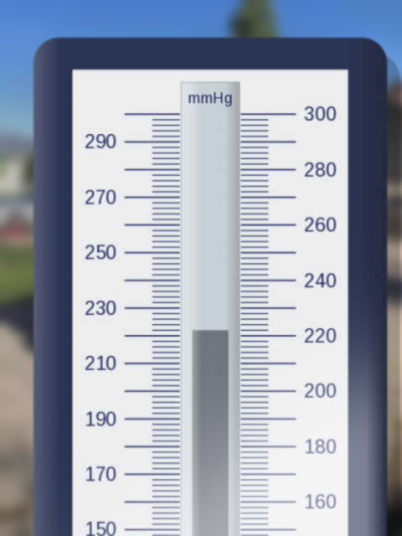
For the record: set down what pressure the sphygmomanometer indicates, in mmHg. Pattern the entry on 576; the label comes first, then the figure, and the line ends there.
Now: 222
